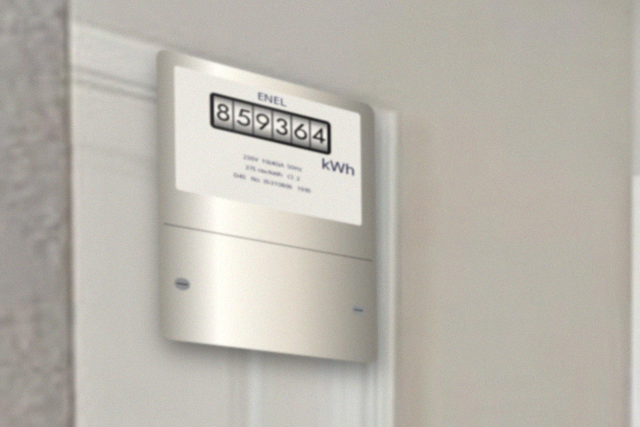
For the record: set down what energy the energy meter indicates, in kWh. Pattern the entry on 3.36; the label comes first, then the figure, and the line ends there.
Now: 859364
